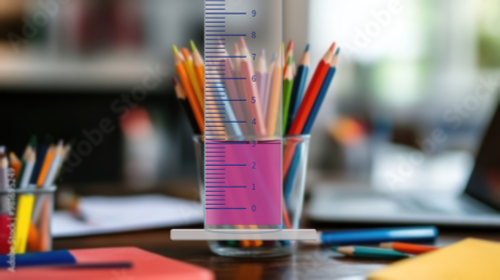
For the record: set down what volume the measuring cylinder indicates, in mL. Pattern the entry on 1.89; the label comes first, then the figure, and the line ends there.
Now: 3
